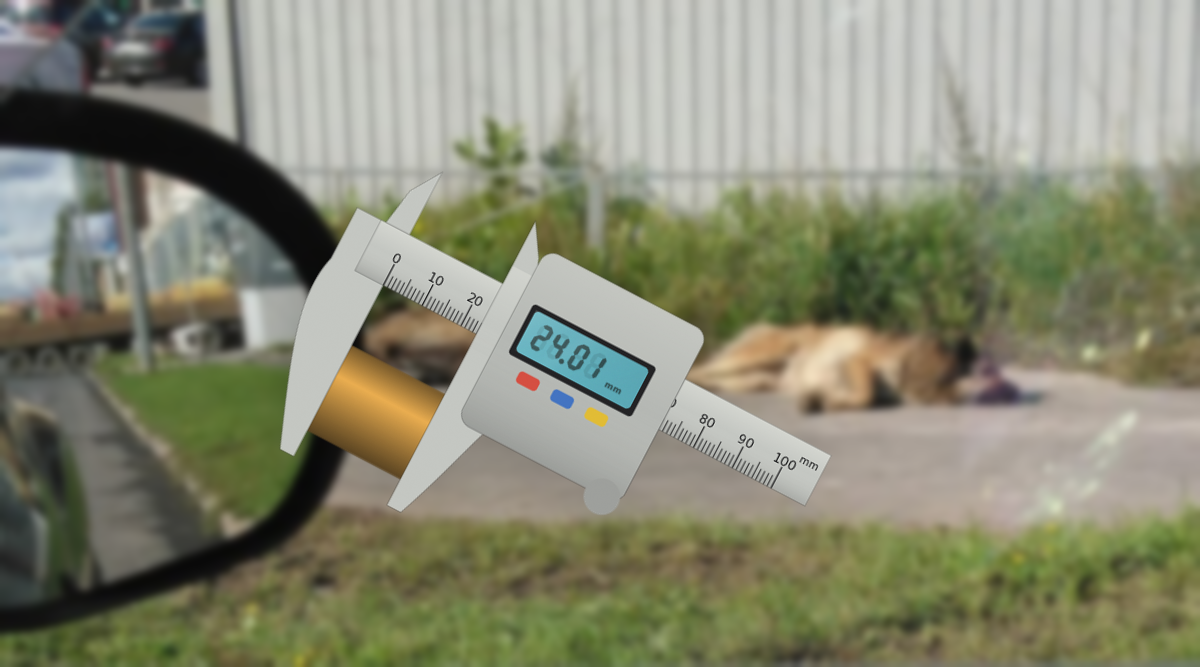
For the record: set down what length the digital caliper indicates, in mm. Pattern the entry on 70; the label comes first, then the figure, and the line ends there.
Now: 24.01
